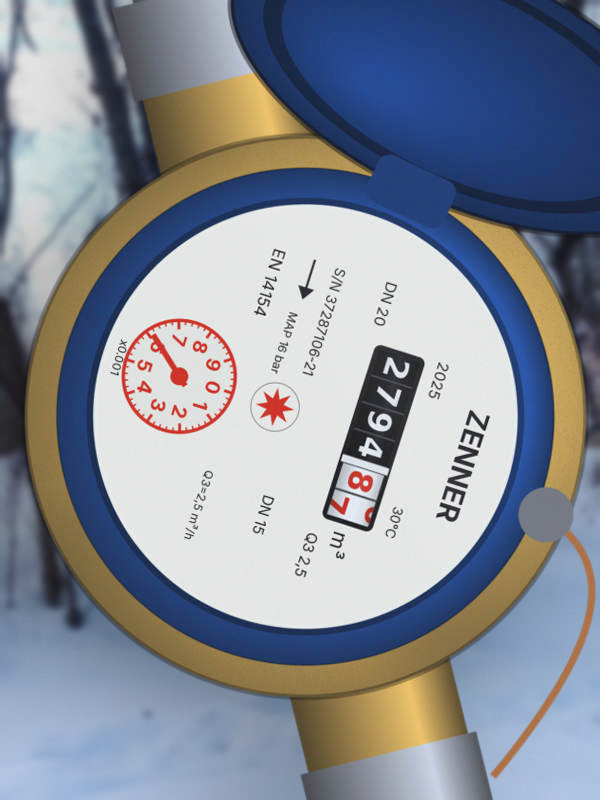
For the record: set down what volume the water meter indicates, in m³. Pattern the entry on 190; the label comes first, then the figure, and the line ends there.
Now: 2794.866
